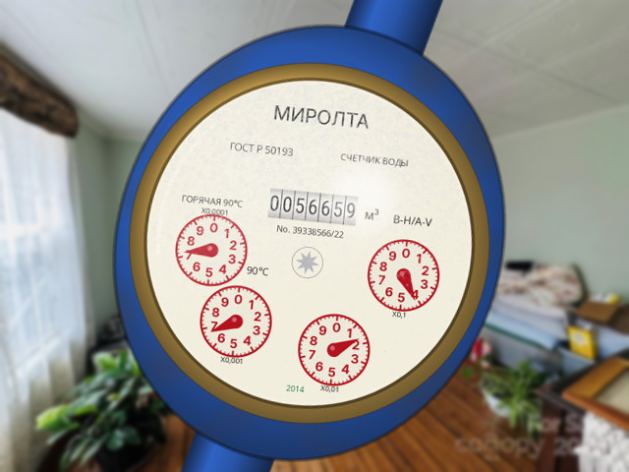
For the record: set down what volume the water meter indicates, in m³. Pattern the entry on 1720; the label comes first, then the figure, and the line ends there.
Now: 56659.4167
